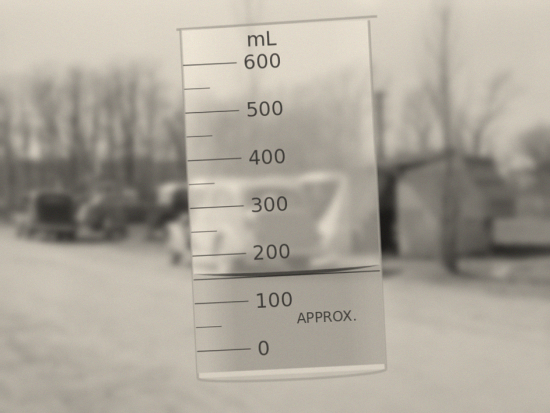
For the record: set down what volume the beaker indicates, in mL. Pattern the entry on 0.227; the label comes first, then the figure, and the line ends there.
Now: 150
